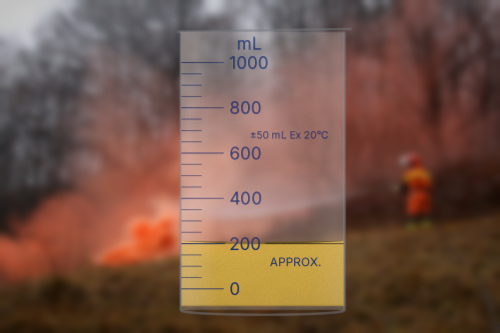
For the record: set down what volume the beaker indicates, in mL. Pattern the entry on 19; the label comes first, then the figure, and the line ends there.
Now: 200
